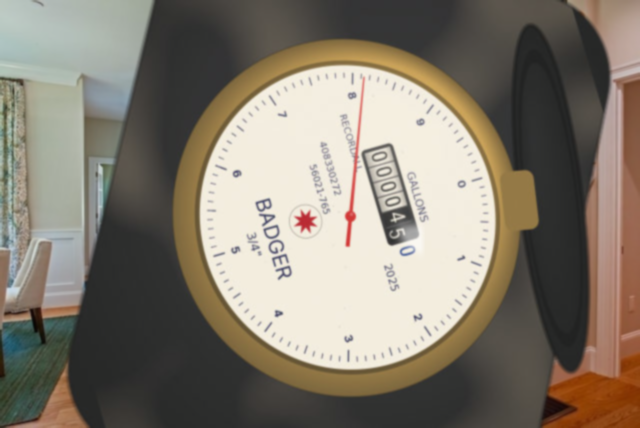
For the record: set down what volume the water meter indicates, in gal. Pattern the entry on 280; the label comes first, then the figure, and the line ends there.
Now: 448.1
